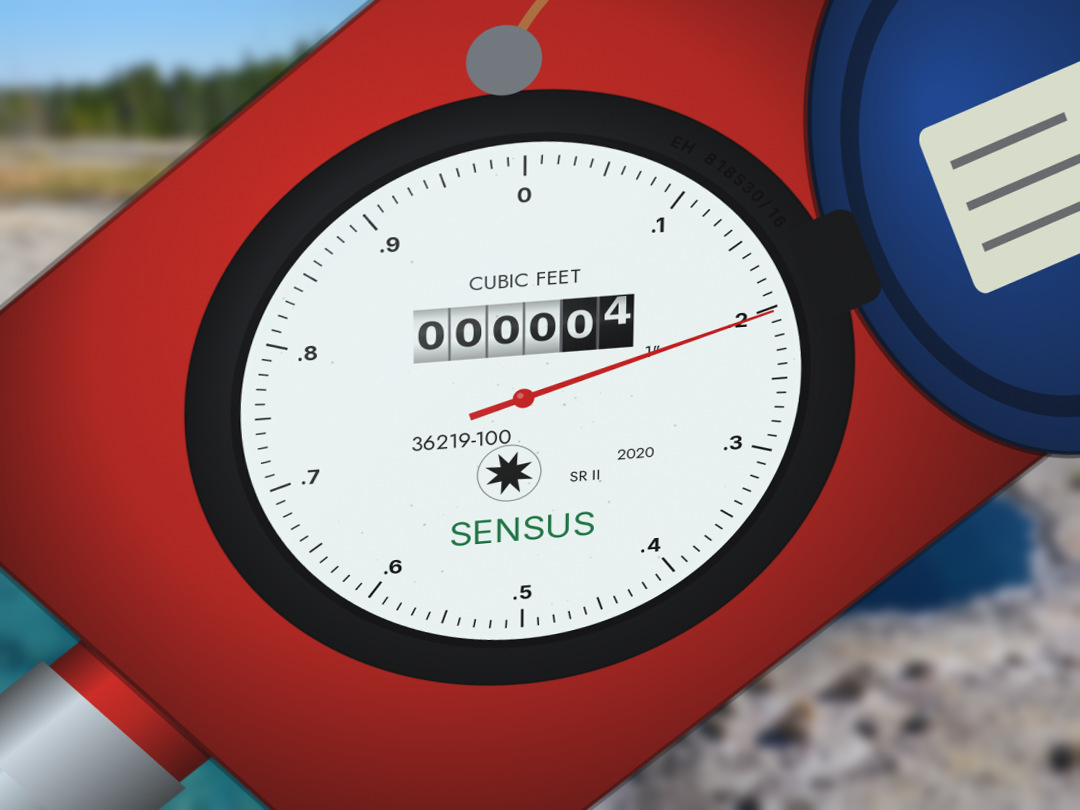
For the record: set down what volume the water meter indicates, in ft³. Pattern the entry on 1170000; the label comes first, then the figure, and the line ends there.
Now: 4.20
